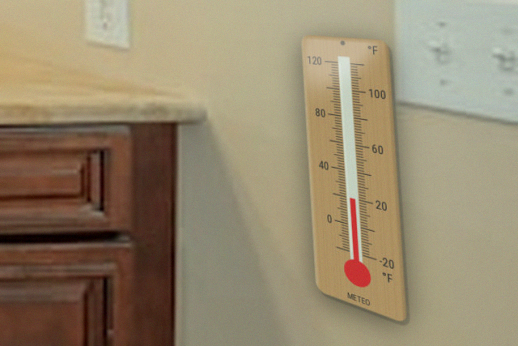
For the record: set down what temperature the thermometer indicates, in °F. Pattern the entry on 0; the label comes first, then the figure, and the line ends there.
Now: 20
